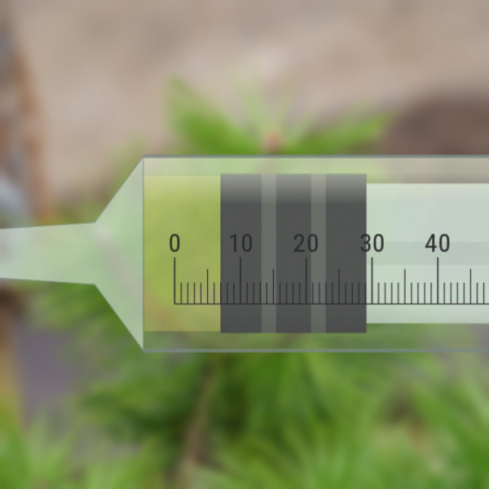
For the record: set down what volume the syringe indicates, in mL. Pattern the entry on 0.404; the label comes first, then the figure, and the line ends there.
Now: 7
